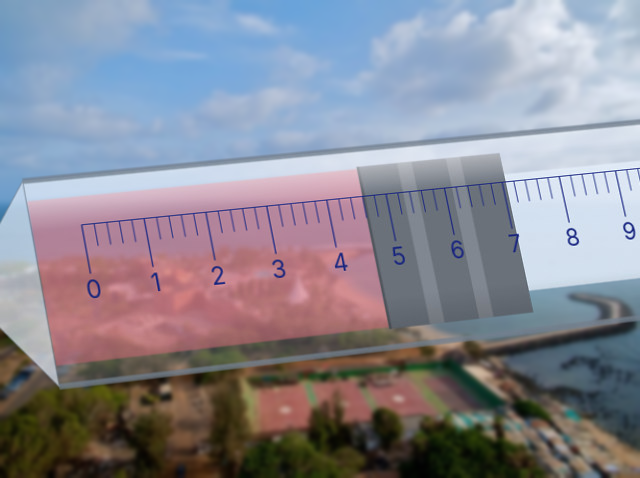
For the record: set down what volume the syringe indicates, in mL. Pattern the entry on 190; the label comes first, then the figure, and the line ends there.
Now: 4.6
